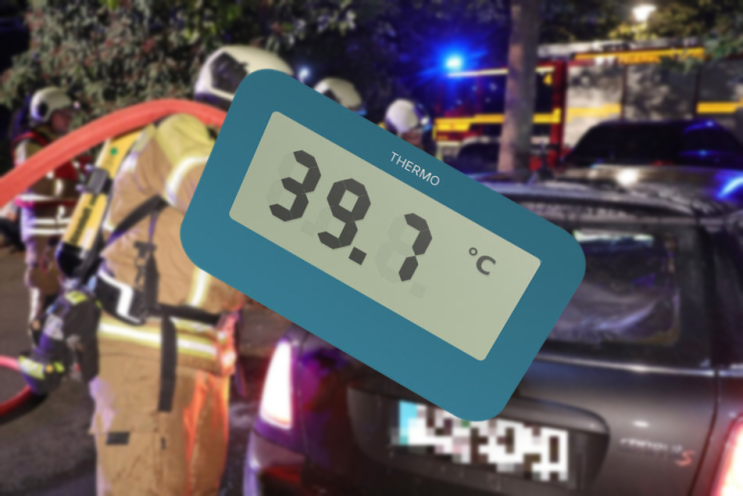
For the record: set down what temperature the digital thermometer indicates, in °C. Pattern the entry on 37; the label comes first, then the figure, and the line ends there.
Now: 39.7
